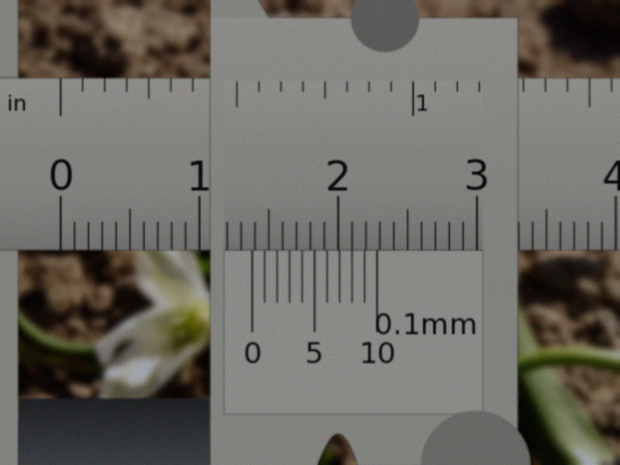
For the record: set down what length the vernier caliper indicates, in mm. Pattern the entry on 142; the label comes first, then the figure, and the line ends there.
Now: 13.8
